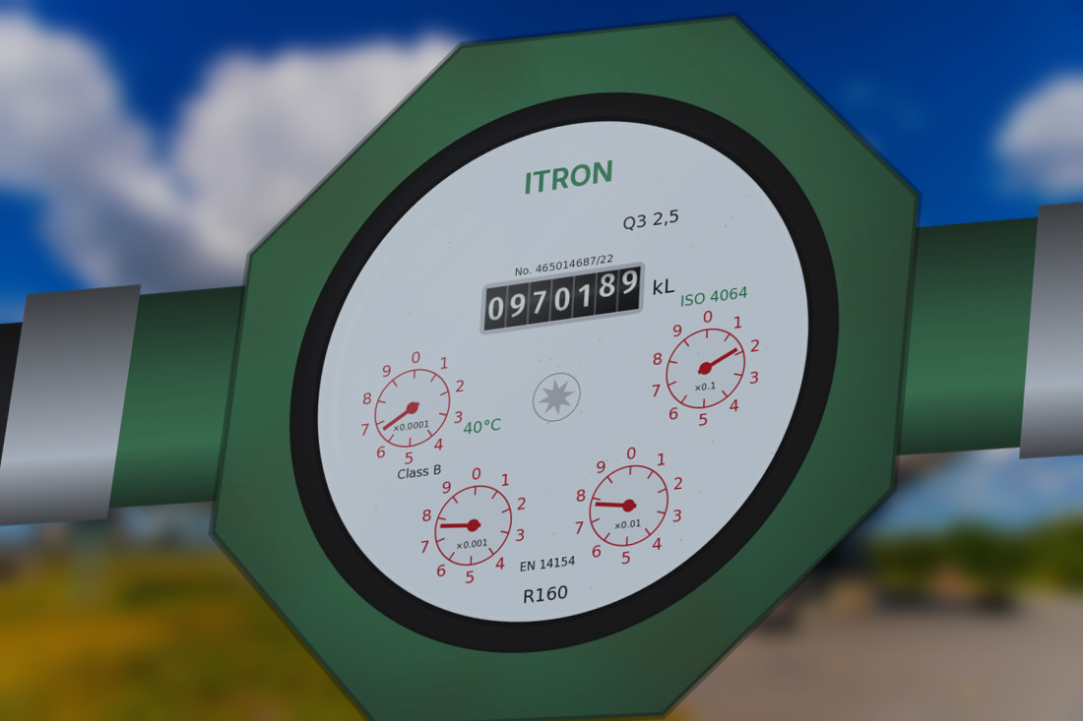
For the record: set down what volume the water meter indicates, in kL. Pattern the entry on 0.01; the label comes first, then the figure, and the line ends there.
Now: 970189.1776
